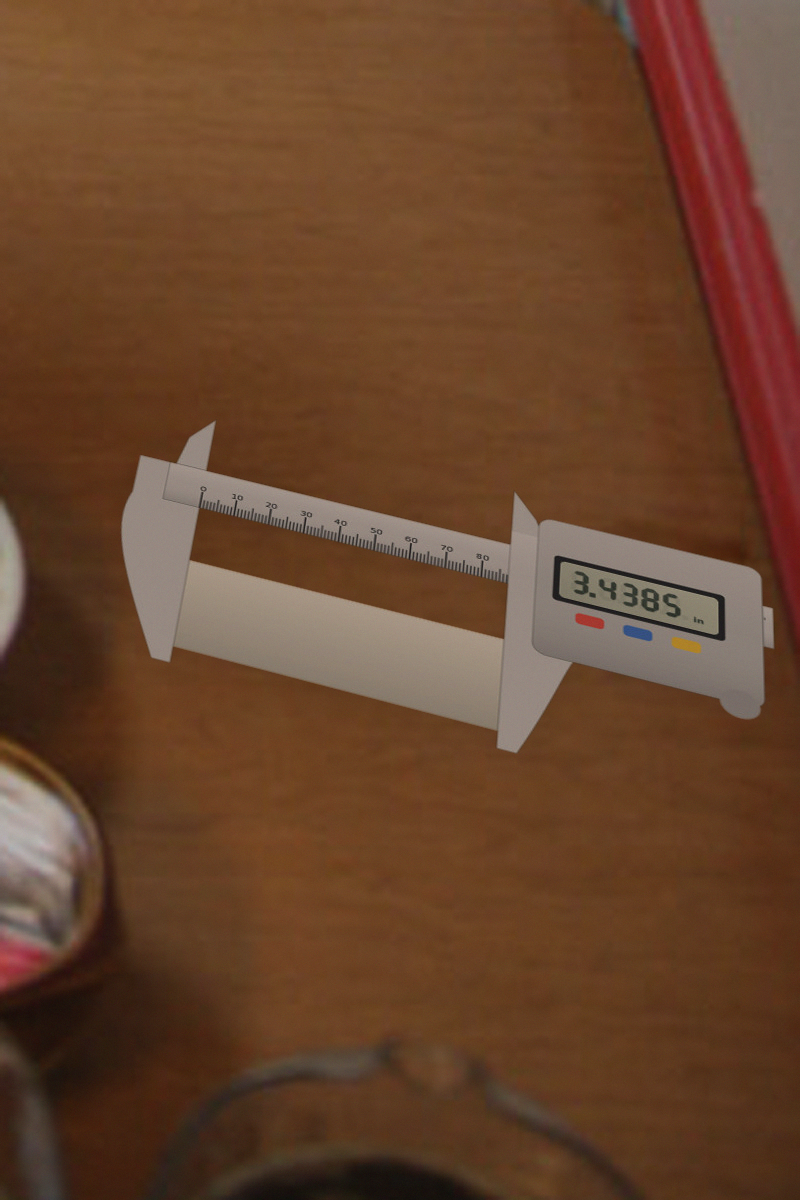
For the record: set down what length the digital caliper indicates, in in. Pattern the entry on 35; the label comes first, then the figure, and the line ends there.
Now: 3.4385
